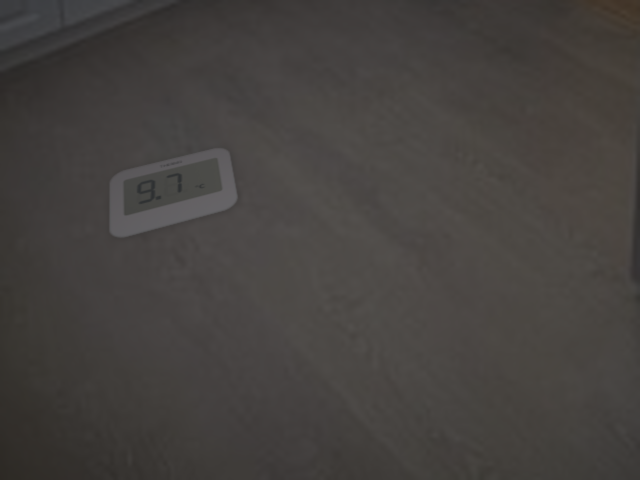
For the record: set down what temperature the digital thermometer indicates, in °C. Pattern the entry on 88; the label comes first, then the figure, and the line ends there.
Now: 9.7
